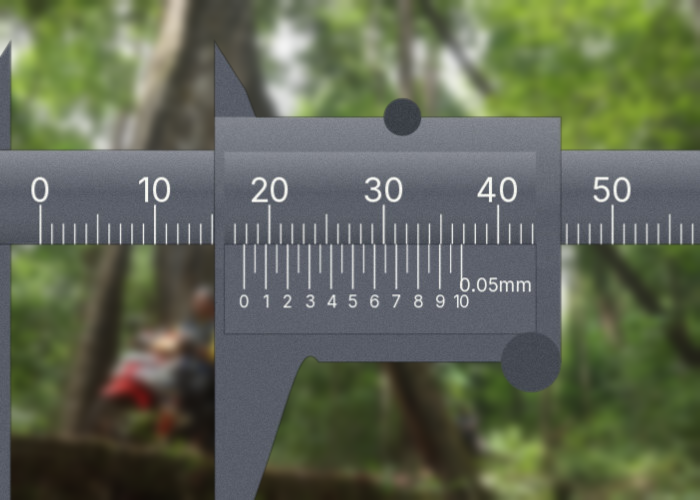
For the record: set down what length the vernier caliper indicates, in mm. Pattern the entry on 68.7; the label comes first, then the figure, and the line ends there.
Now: 17.8
